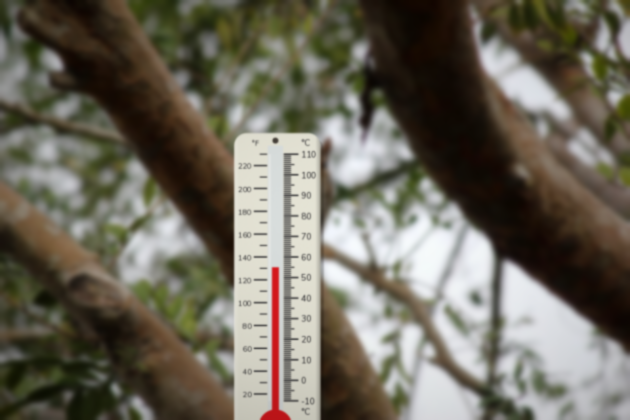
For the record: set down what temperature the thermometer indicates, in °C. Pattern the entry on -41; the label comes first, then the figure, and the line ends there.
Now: 55
